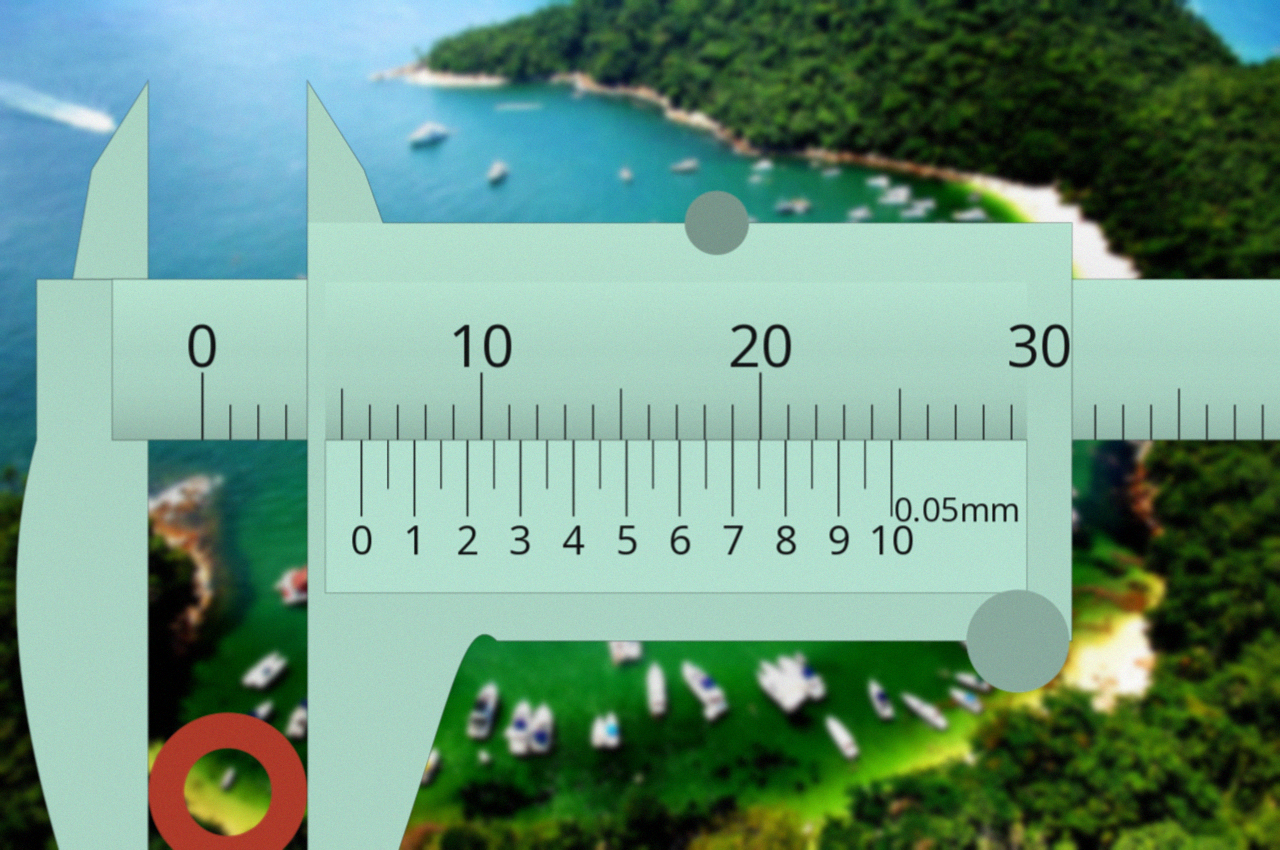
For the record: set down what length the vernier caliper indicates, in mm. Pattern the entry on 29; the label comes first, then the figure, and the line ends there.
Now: 5.70
